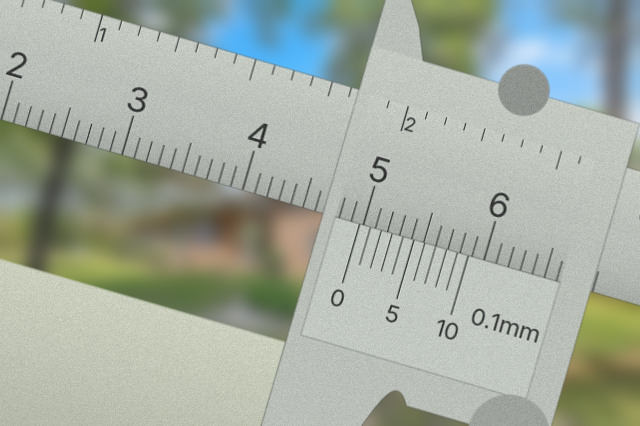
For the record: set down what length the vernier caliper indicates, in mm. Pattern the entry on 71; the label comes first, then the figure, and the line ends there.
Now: 49.7
